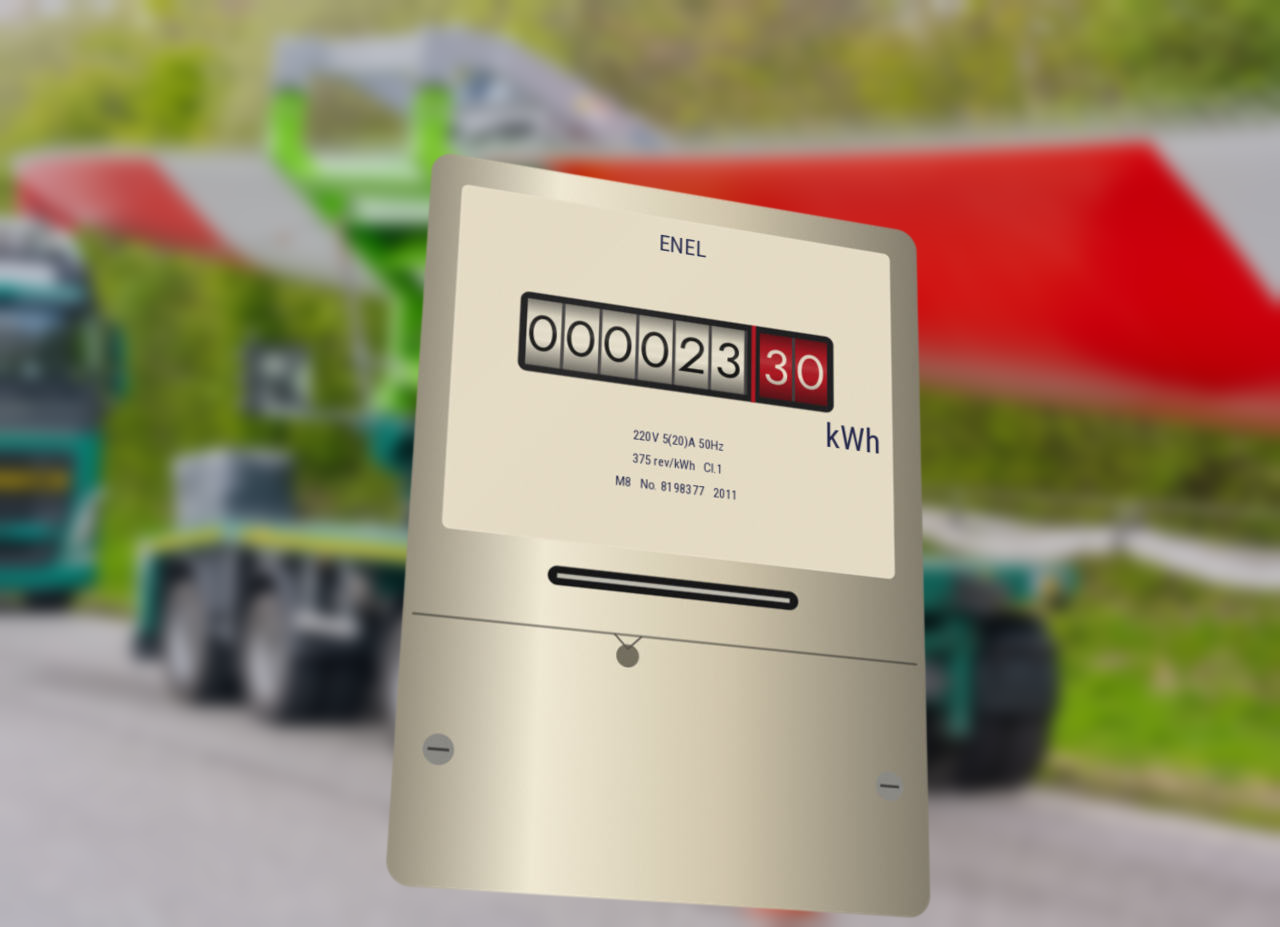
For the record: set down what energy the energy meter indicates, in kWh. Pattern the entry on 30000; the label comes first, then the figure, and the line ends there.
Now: 23.30
